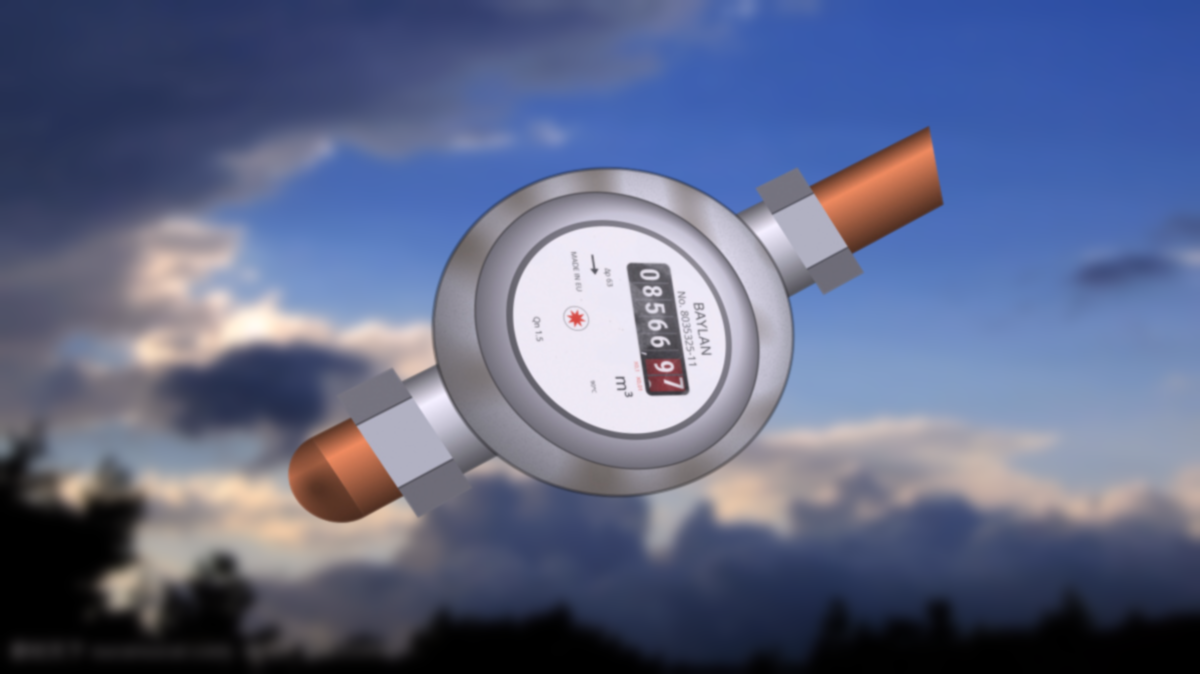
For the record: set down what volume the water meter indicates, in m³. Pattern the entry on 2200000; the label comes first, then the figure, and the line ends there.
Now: 8566.97
